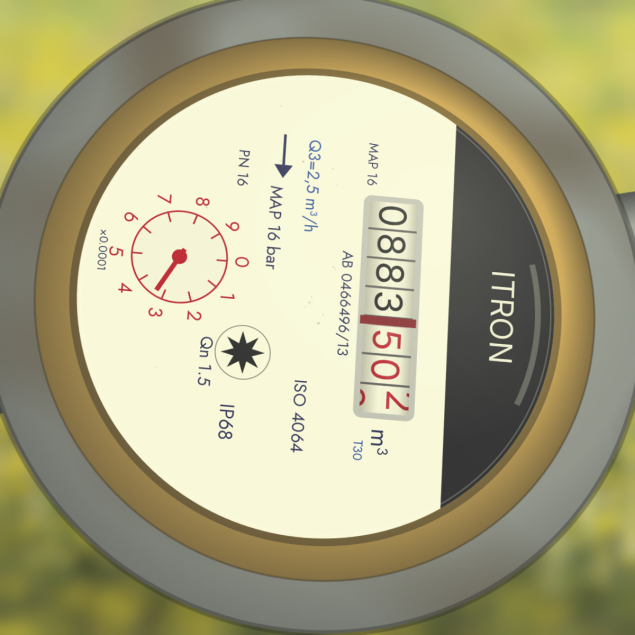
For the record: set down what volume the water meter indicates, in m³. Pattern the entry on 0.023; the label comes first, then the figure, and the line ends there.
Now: 883.5023
